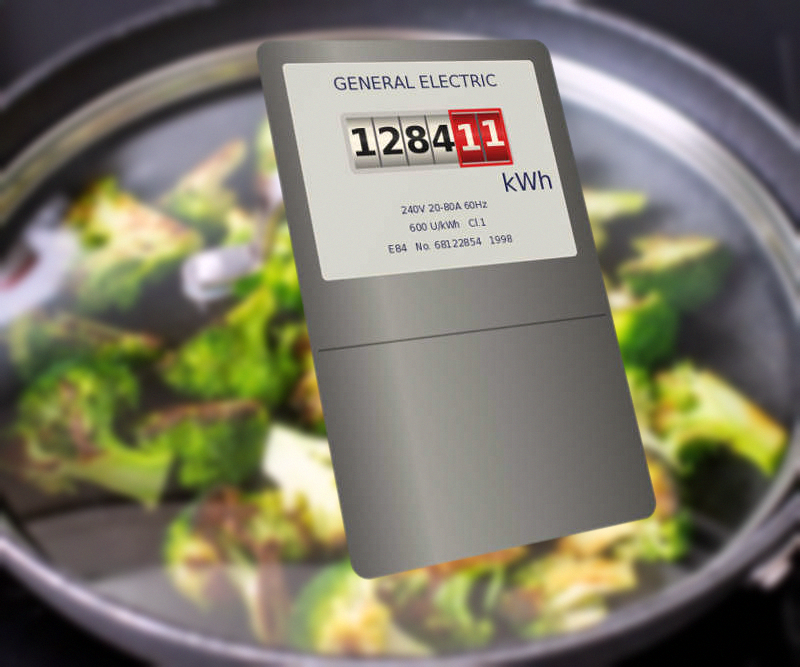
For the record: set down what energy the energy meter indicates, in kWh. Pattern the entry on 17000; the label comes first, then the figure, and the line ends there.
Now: 1284.11
